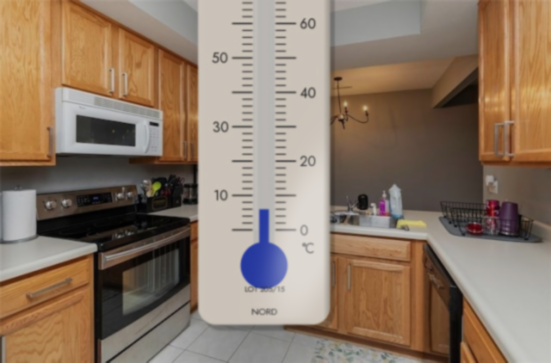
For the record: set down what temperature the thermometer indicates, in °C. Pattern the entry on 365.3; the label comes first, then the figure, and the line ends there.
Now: 6
